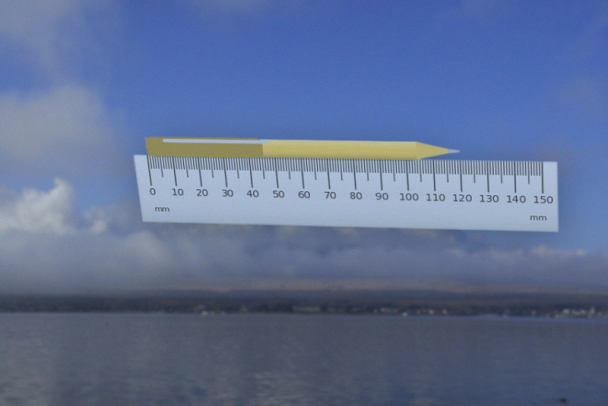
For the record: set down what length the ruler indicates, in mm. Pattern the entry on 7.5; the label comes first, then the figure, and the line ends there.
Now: 120
